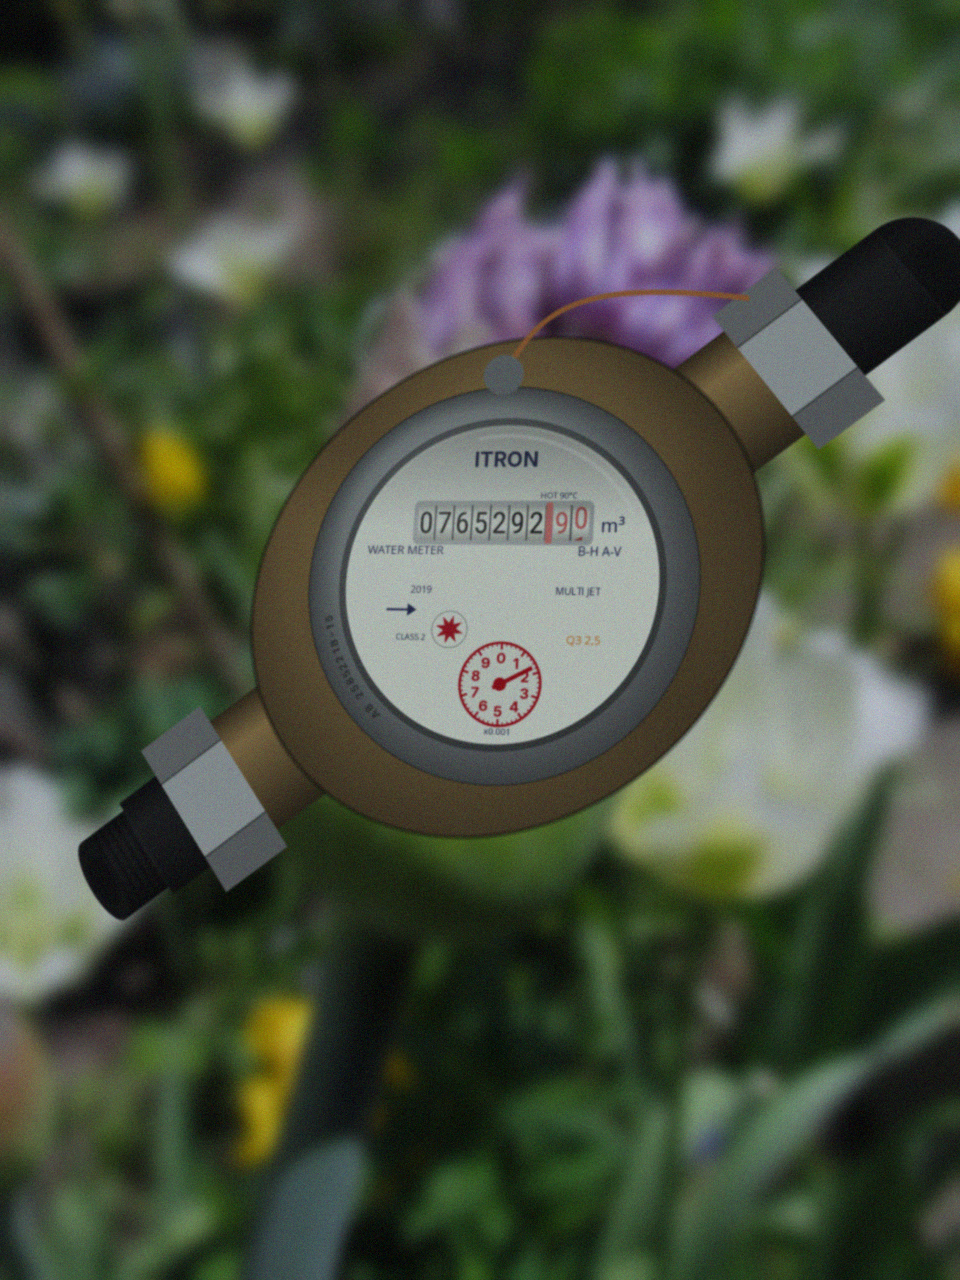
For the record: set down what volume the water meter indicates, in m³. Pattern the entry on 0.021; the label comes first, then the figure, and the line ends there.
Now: 765292.901
